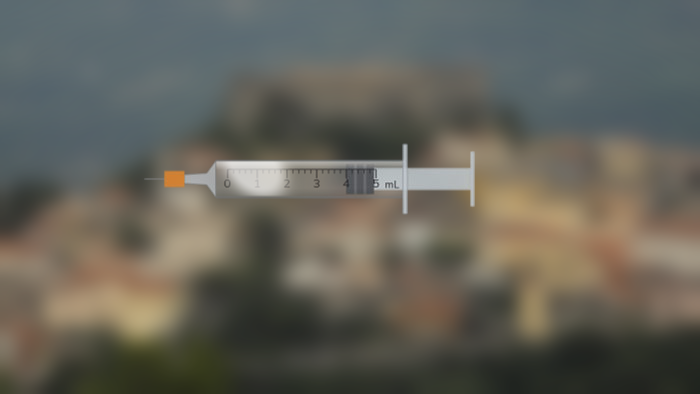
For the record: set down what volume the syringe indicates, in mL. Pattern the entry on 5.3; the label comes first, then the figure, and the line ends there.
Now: 4
